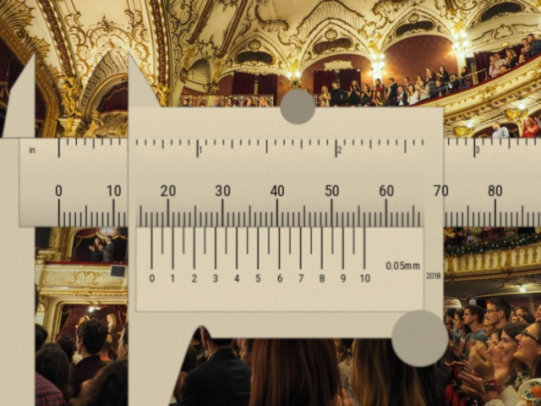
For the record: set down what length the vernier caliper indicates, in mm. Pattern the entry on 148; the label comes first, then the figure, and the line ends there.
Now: 17.0
